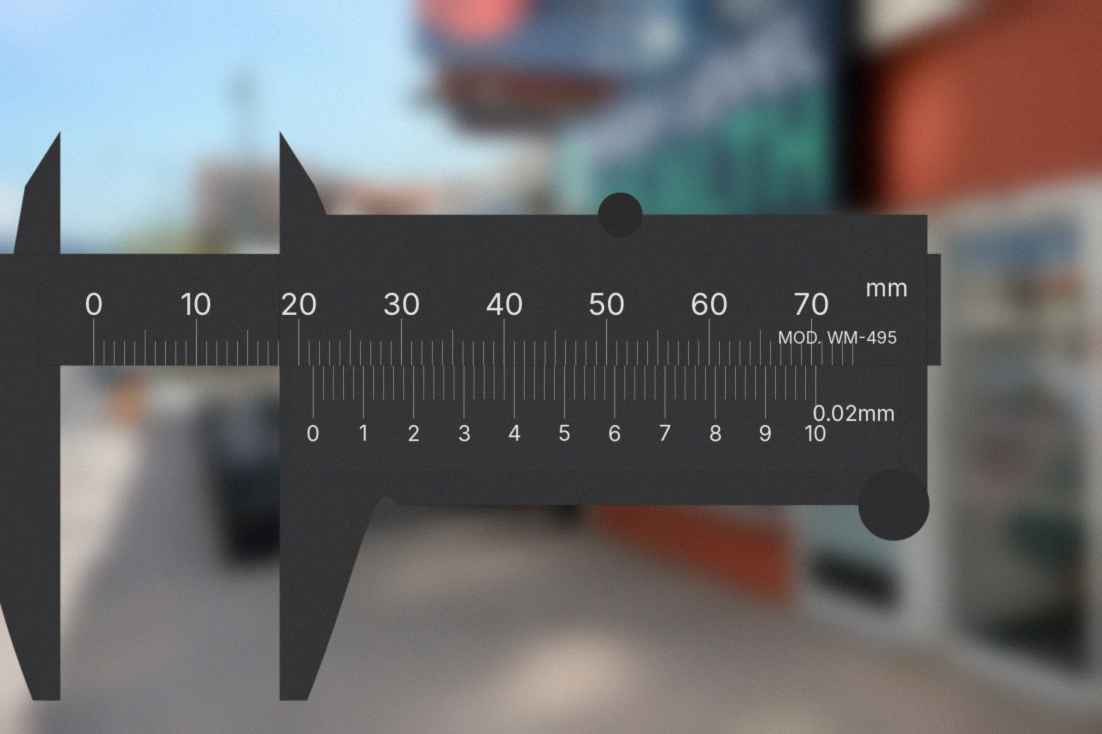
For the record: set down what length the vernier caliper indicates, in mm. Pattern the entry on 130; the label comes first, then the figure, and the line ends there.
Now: 21.4
